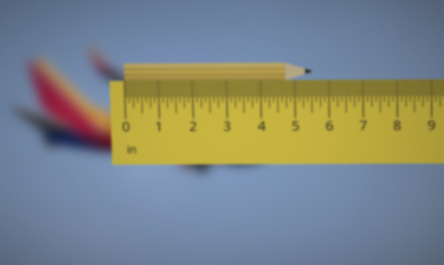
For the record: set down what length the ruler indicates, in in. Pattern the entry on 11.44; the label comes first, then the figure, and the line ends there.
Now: 5.5
